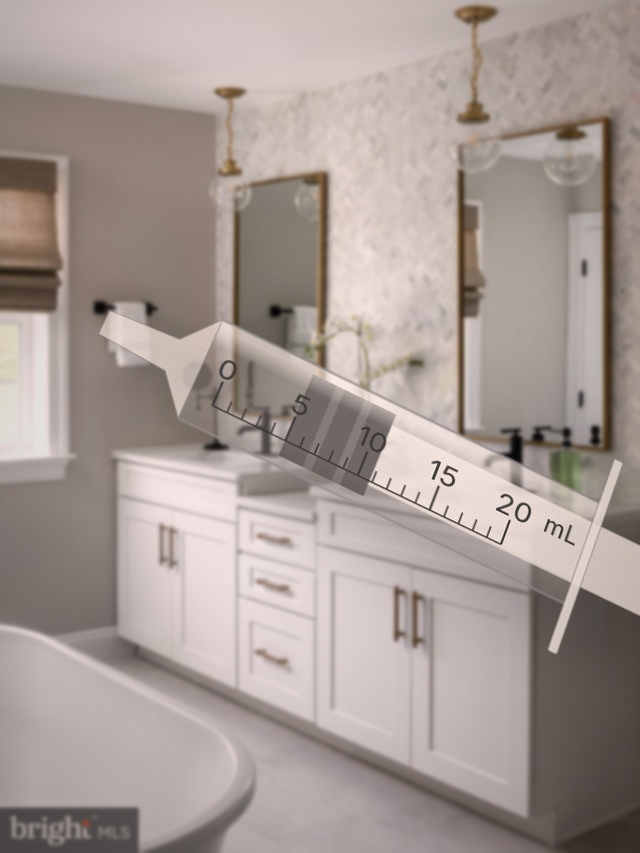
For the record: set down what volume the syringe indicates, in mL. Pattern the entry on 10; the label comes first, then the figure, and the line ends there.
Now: 5
